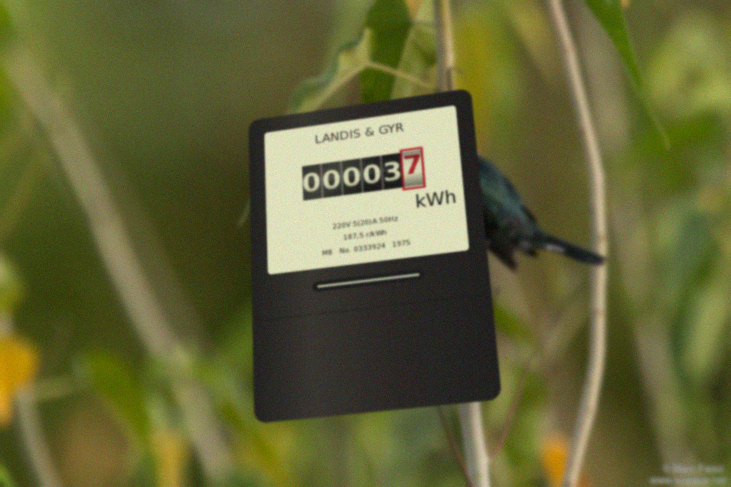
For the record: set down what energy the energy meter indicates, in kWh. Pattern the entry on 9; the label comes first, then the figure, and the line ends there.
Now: 3.7
